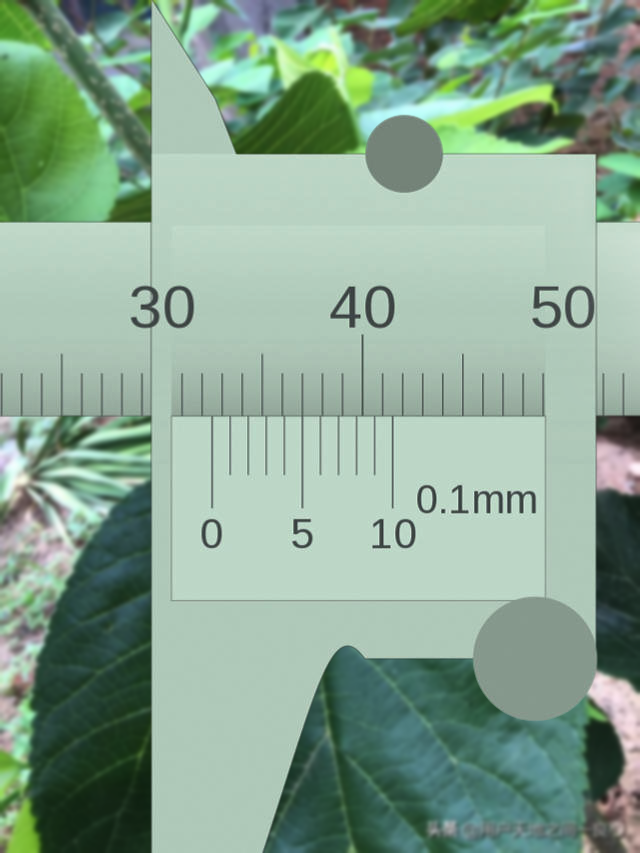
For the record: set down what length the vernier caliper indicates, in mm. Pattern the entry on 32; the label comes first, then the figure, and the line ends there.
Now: 32.5
